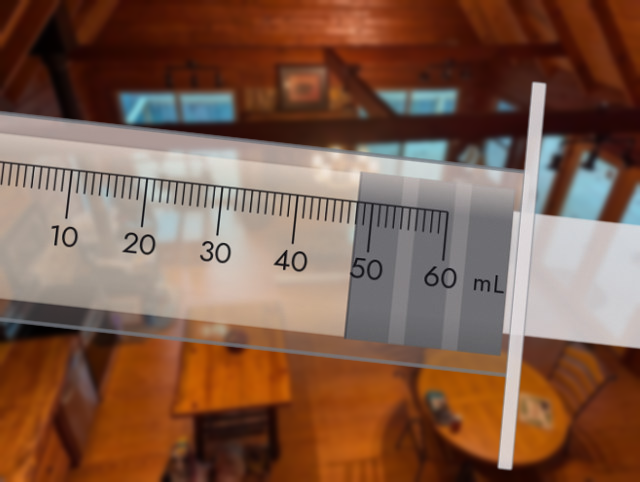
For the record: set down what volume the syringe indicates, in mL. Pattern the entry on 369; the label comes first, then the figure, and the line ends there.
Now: 48
